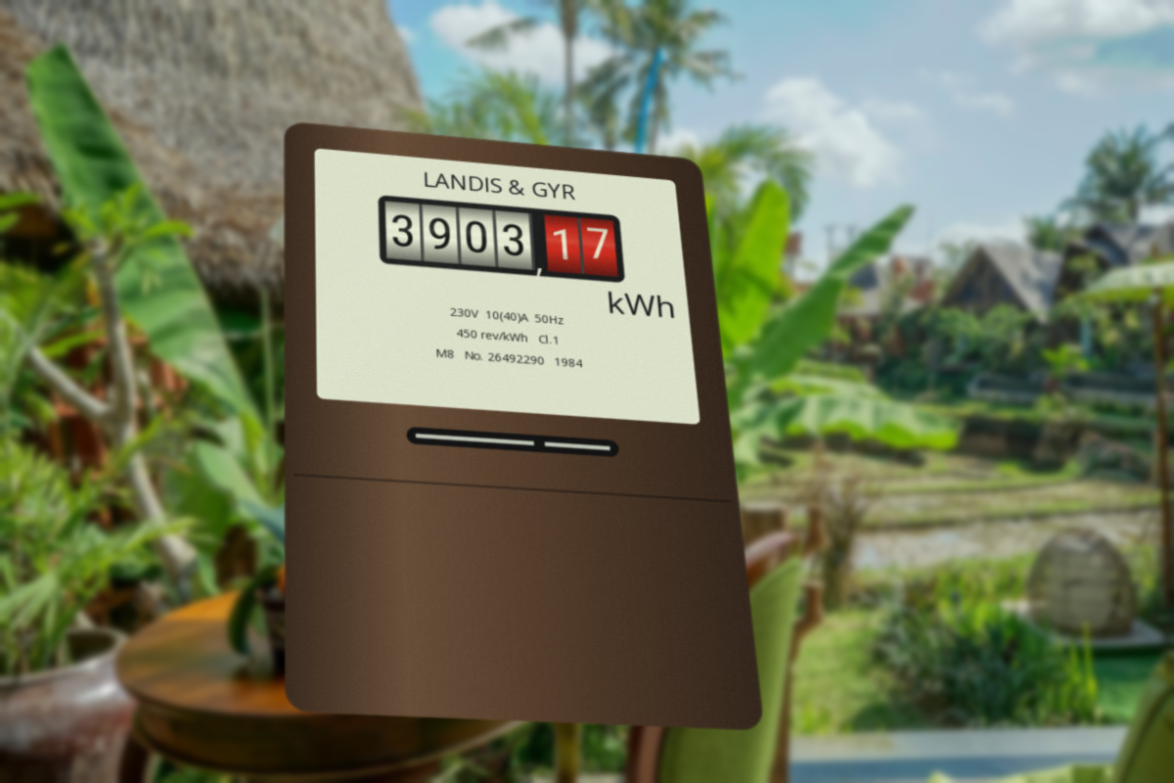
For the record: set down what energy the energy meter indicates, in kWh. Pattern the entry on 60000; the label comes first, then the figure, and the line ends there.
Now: 3903.17
